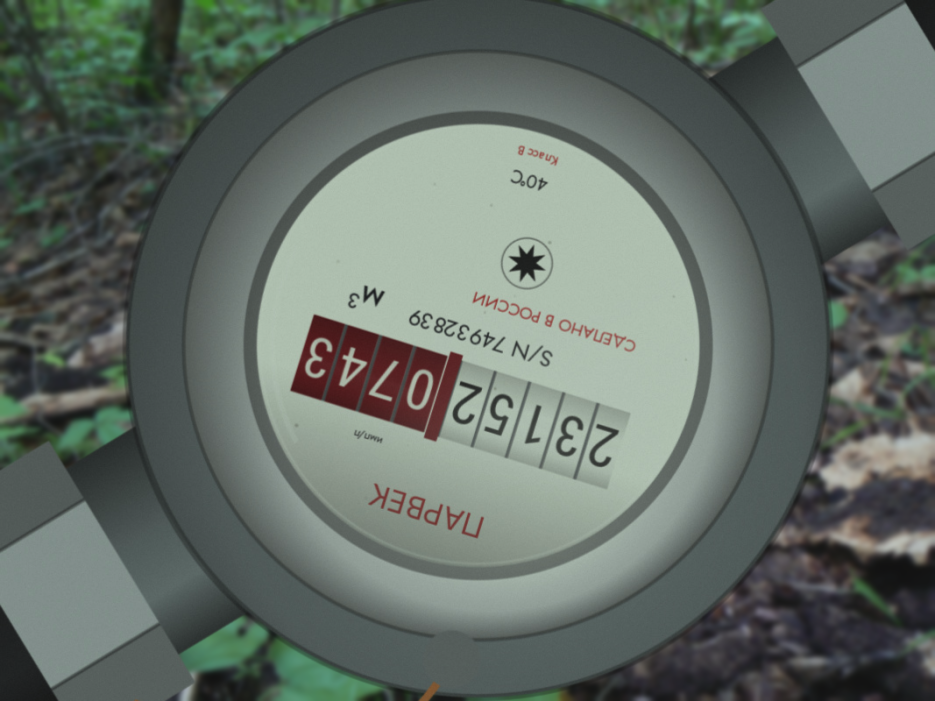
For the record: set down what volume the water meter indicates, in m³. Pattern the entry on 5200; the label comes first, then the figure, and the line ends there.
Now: 23152.0743
